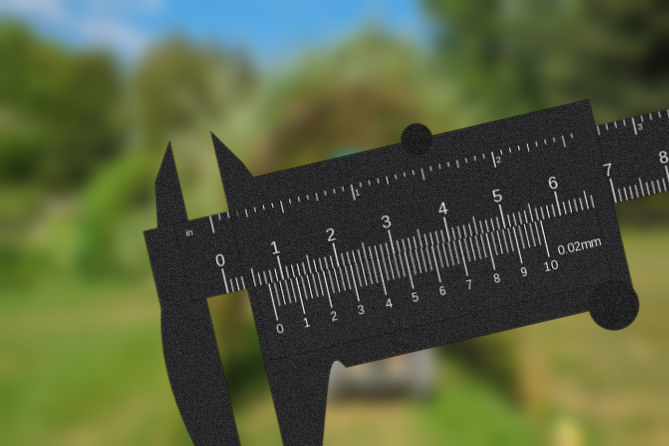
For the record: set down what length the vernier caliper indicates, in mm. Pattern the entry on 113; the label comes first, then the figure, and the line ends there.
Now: 7.4
